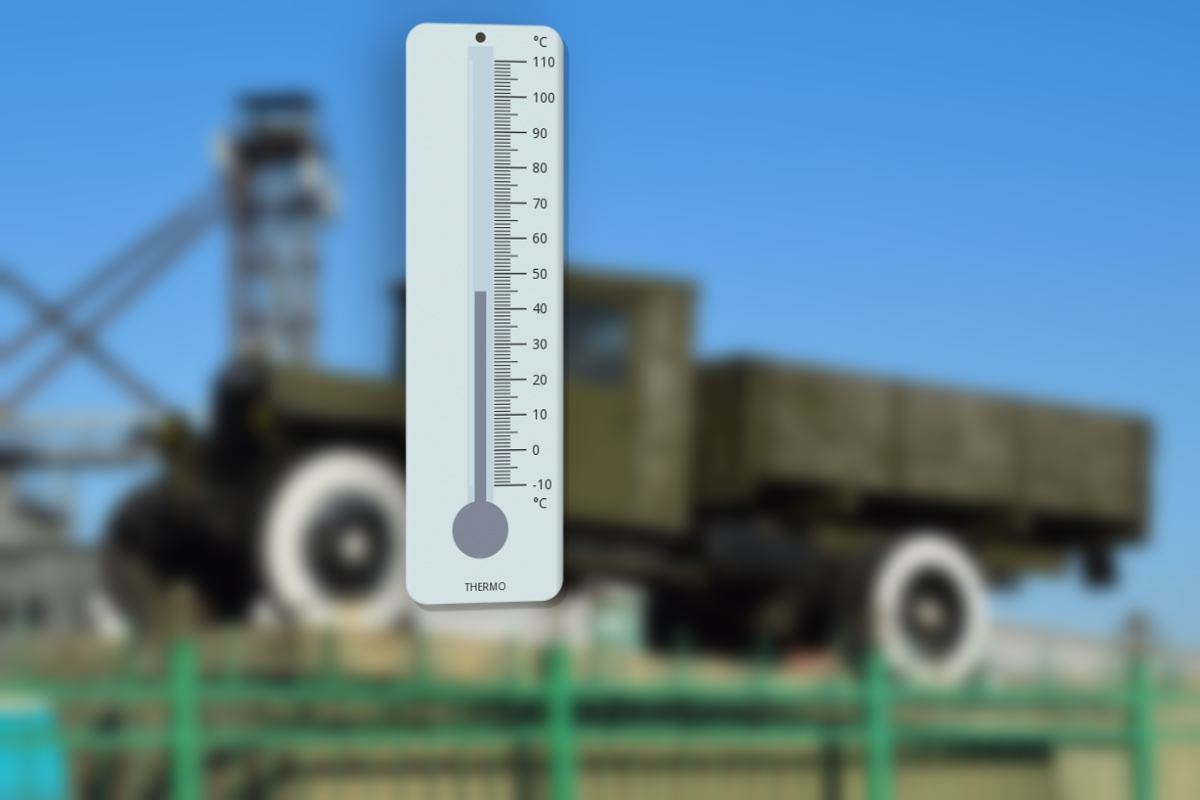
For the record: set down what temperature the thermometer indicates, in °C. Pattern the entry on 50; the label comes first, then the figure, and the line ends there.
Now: 45
